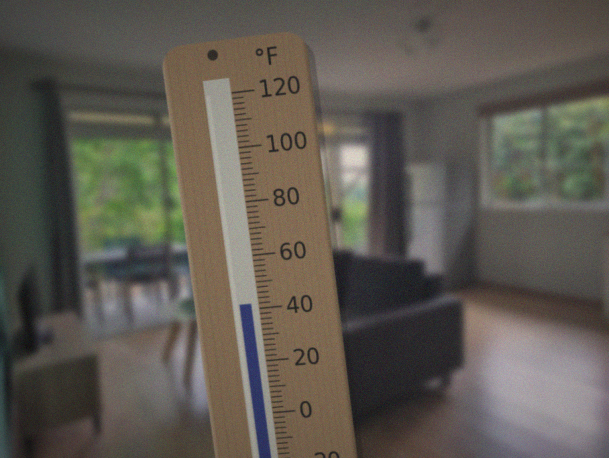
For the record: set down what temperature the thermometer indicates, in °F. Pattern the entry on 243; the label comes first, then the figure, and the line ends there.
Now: 42
